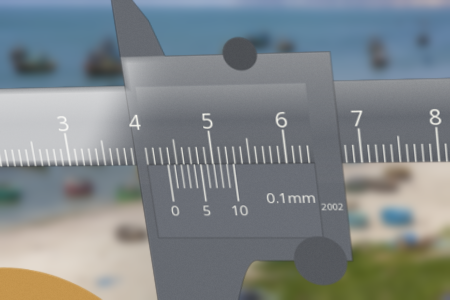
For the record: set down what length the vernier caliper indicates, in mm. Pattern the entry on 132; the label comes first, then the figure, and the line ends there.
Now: 43.8
